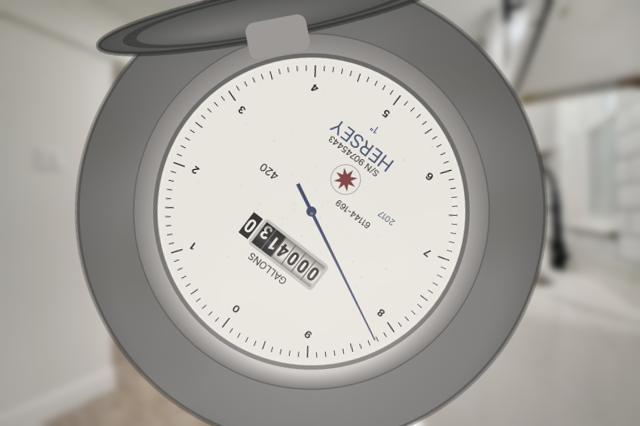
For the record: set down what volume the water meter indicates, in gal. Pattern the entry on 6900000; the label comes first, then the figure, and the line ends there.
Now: 4128.2
